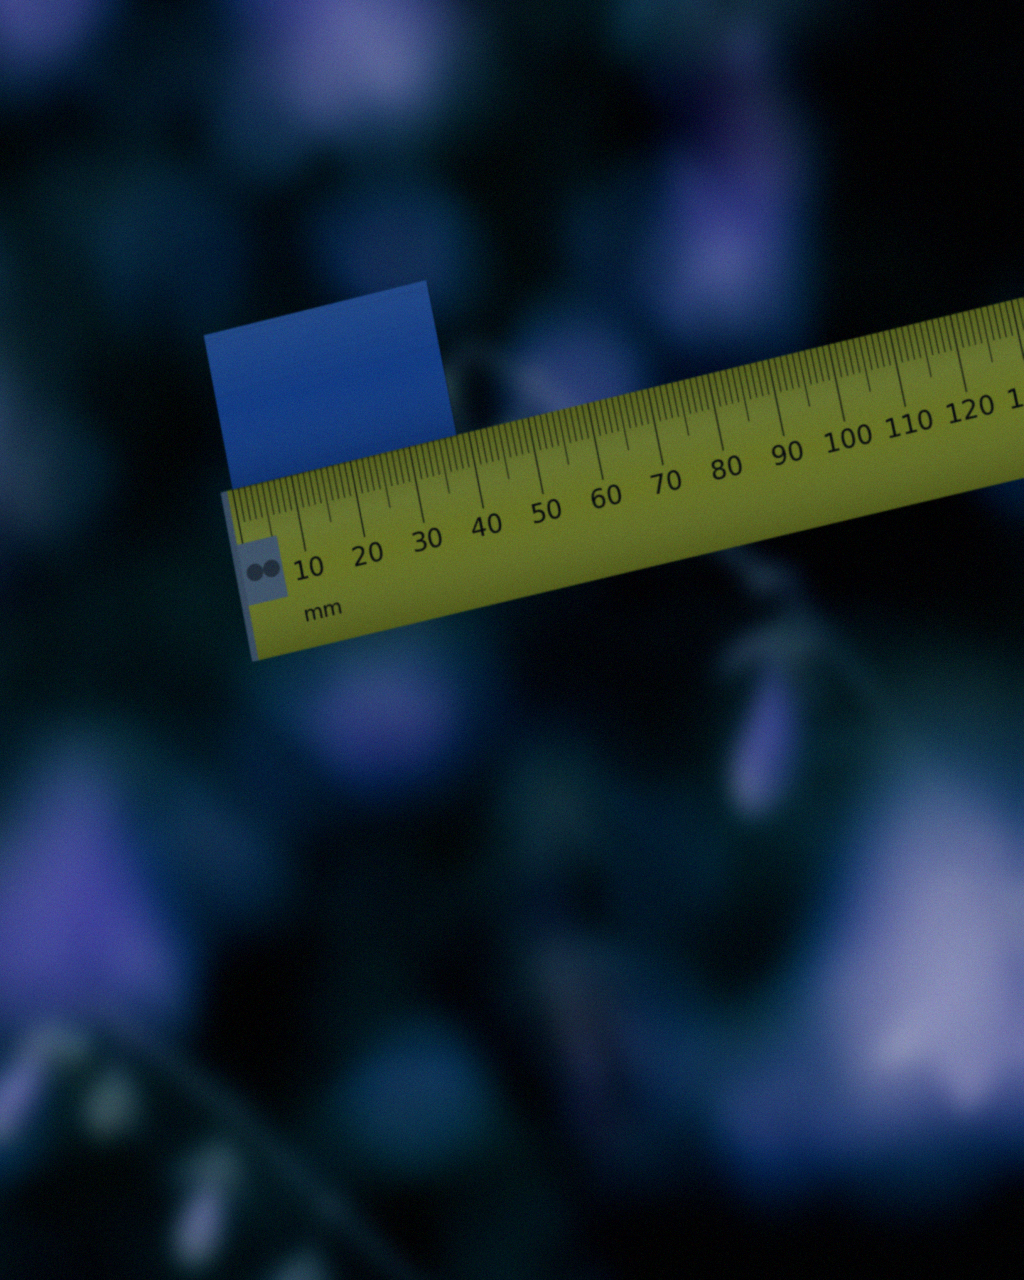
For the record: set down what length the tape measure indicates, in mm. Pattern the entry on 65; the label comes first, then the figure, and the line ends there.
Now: 38
